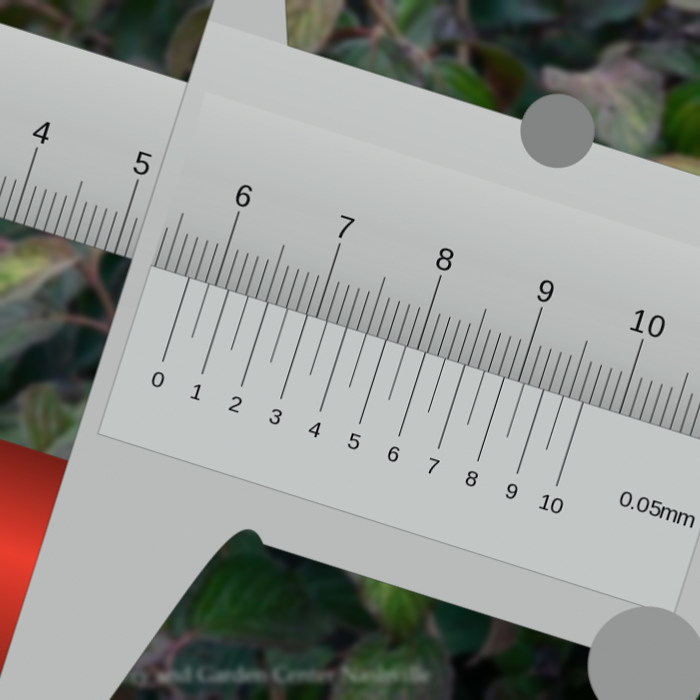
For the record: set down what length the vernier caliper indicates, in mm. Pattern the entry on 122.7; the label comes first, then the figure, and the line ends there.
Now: 57.4
